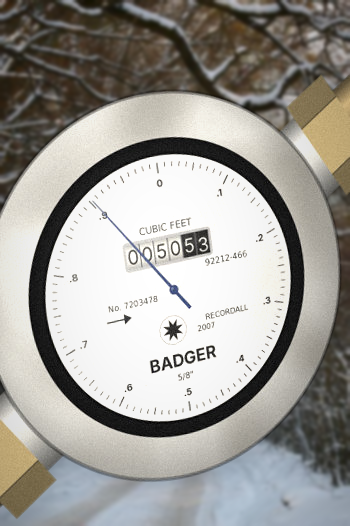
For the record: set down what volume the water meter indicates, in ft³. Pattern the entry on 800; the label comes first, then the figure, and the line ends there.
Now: 5052.90
